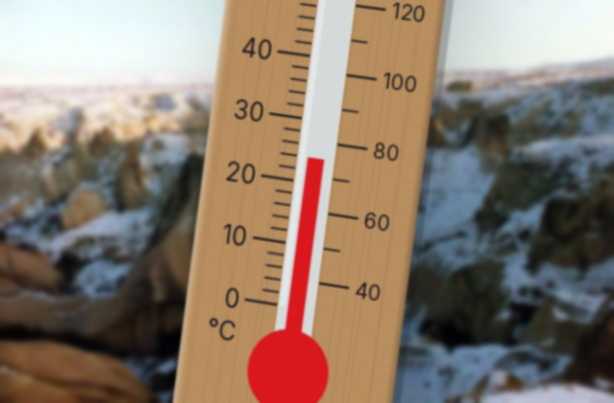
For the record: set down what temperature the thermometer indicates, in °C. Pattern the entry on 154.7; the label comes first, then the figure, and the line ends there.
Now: 24
